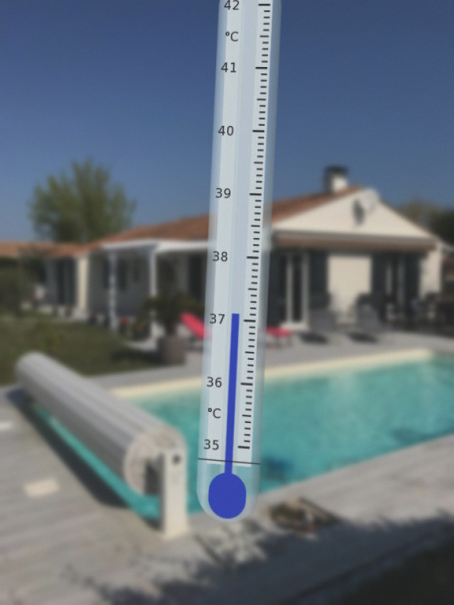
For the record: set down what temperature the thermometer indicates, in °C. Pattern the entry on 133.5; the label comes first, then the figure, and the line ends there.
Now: 37.1
